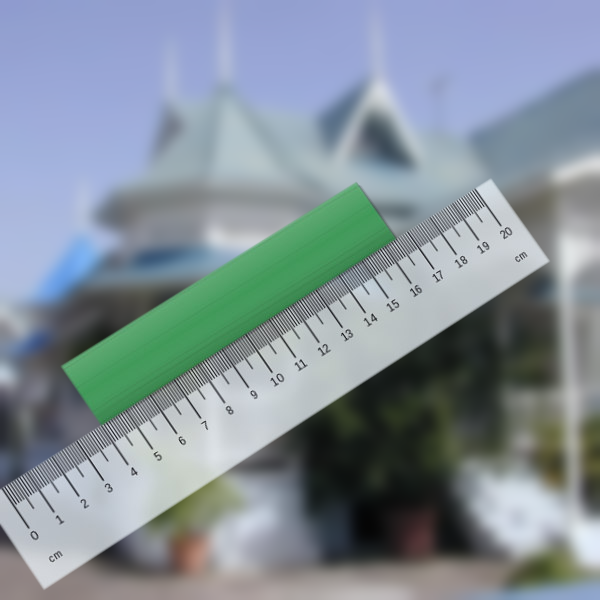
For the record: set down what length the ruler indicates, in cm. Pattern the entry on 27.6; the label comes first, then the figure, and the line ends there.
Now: 12.5
